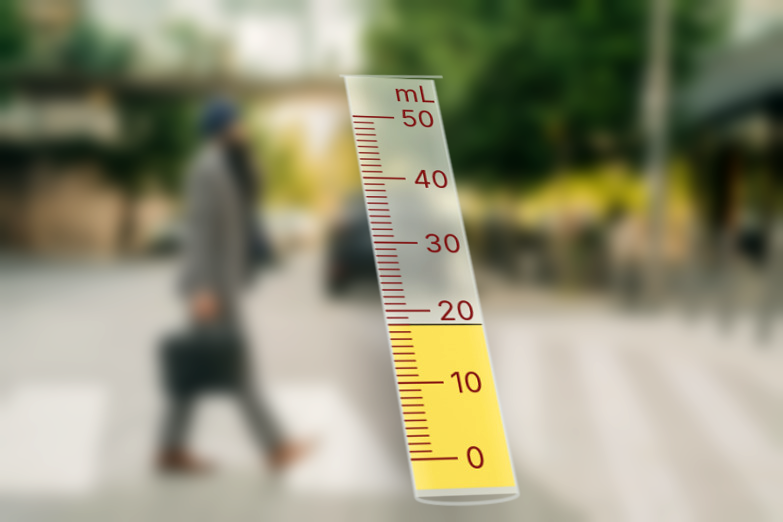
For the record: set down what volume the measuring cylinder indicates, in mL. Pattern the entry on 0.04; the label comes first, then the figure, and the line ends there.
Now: 18
